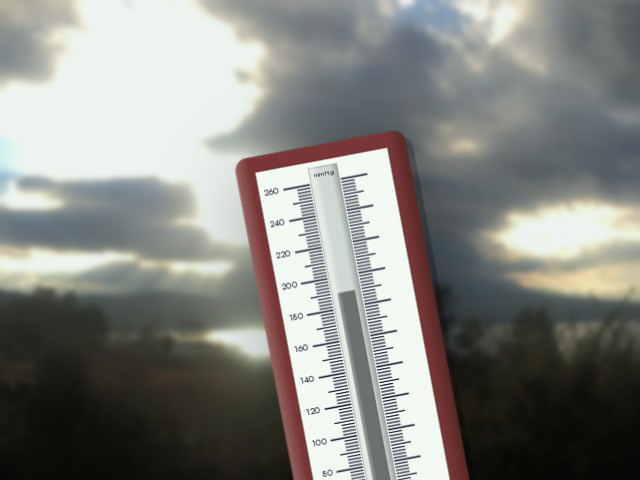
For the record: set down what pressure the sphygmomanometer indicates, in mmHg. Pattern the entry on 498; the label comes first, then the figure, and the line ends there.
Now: 190
